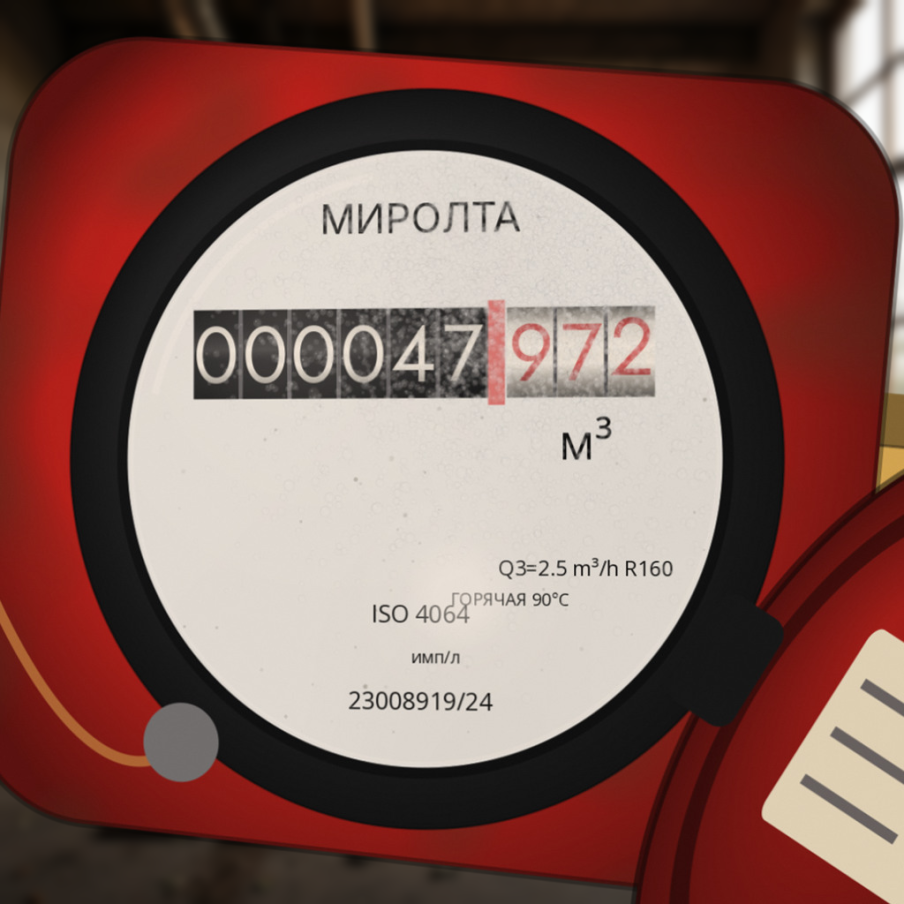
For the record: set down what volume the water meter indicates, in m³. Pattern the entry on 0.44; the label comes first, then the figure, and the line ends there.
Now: 47.972
